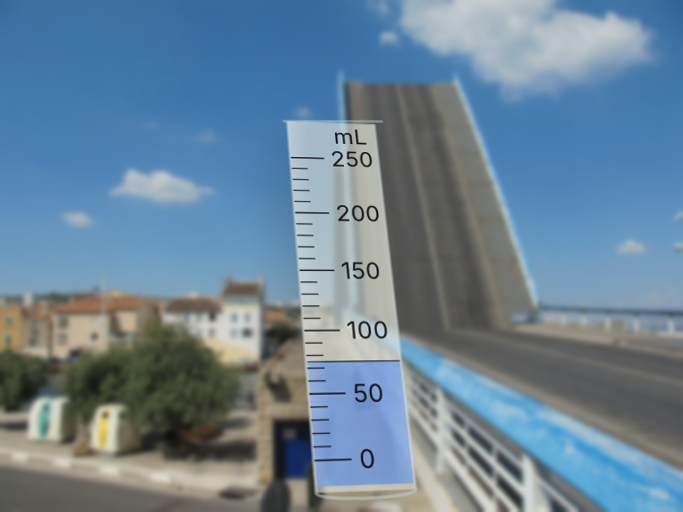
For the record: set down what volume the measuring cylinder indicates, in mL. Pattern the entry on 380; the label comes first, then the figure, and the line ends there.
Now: 75
